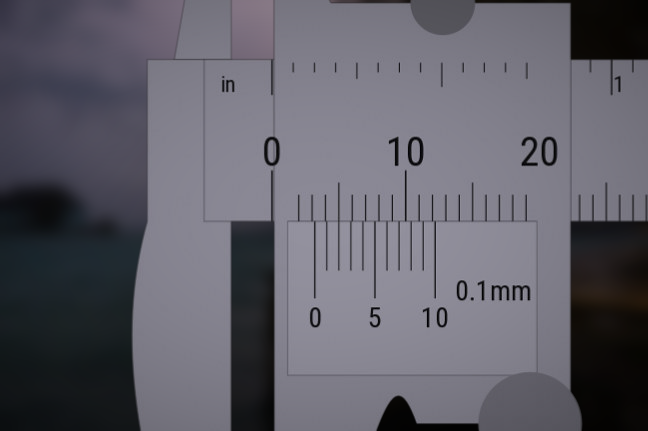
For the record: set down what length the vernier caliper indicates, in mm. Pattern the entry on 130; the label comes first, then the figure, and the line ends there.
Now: 3.2
